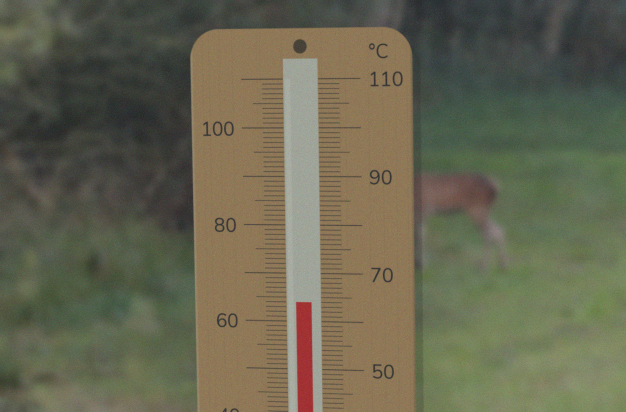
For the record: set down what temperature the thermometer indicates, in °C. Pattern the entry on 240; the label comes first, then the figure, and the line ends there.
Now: 64
